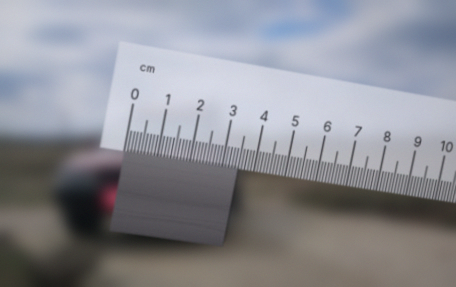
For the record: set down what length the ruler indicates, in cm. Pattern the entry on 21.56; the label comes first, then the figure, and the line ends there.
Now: 3.5
